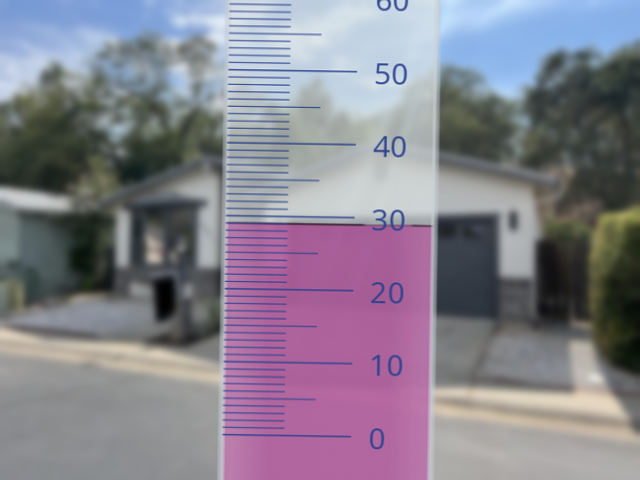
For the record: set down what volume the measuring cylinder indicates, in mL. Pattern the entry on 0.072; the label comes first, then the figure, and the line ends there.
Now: 29
